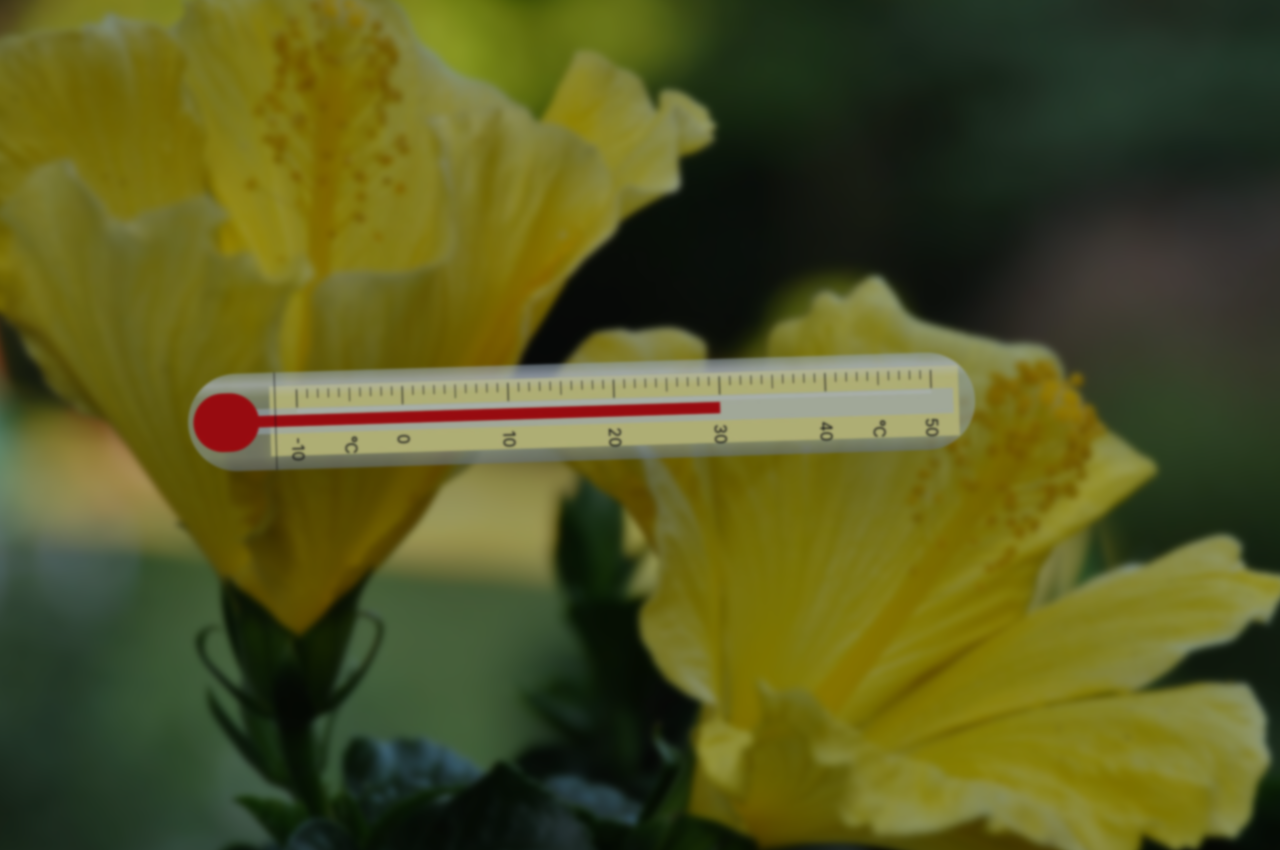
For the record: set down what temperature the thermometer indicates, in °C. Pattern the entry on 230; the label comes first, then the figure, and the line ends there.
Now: 30
